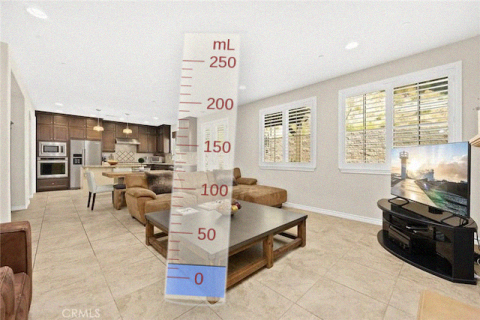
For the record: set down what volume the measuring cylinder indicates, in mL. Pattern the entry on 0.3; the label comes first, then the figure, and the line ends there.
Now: 15
